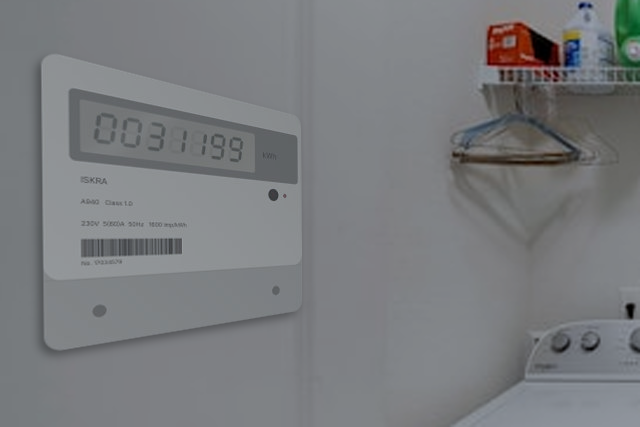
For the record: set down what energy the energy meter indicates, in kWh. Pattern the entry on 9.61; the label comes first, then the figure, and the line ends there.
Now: 31199
